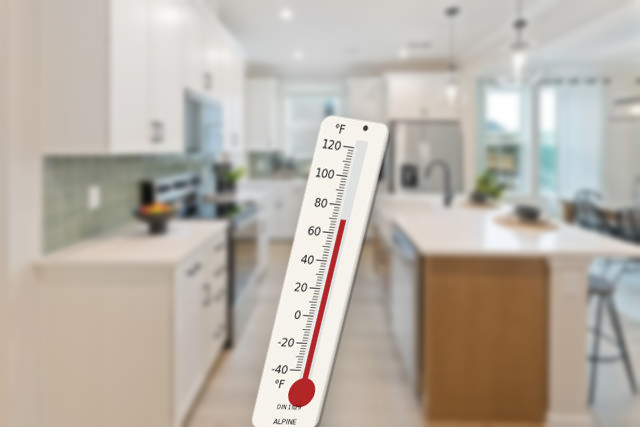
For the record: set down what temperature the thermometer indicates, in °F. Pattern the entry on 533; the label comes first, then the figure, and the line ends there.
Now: 70
